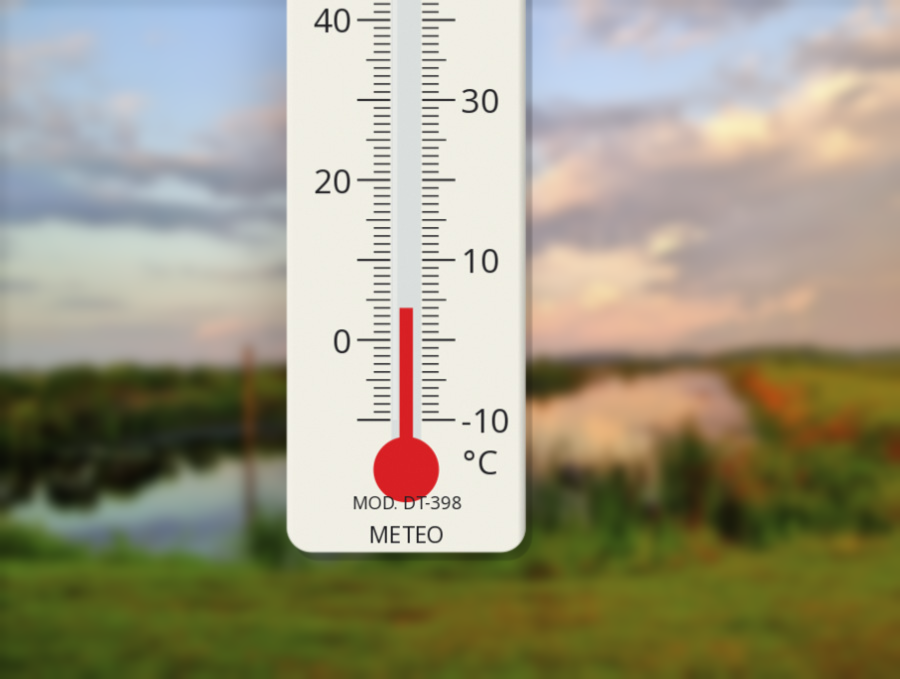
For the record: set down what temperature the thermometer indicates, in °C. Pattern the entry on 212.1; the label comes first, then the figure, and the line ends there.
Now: 4
